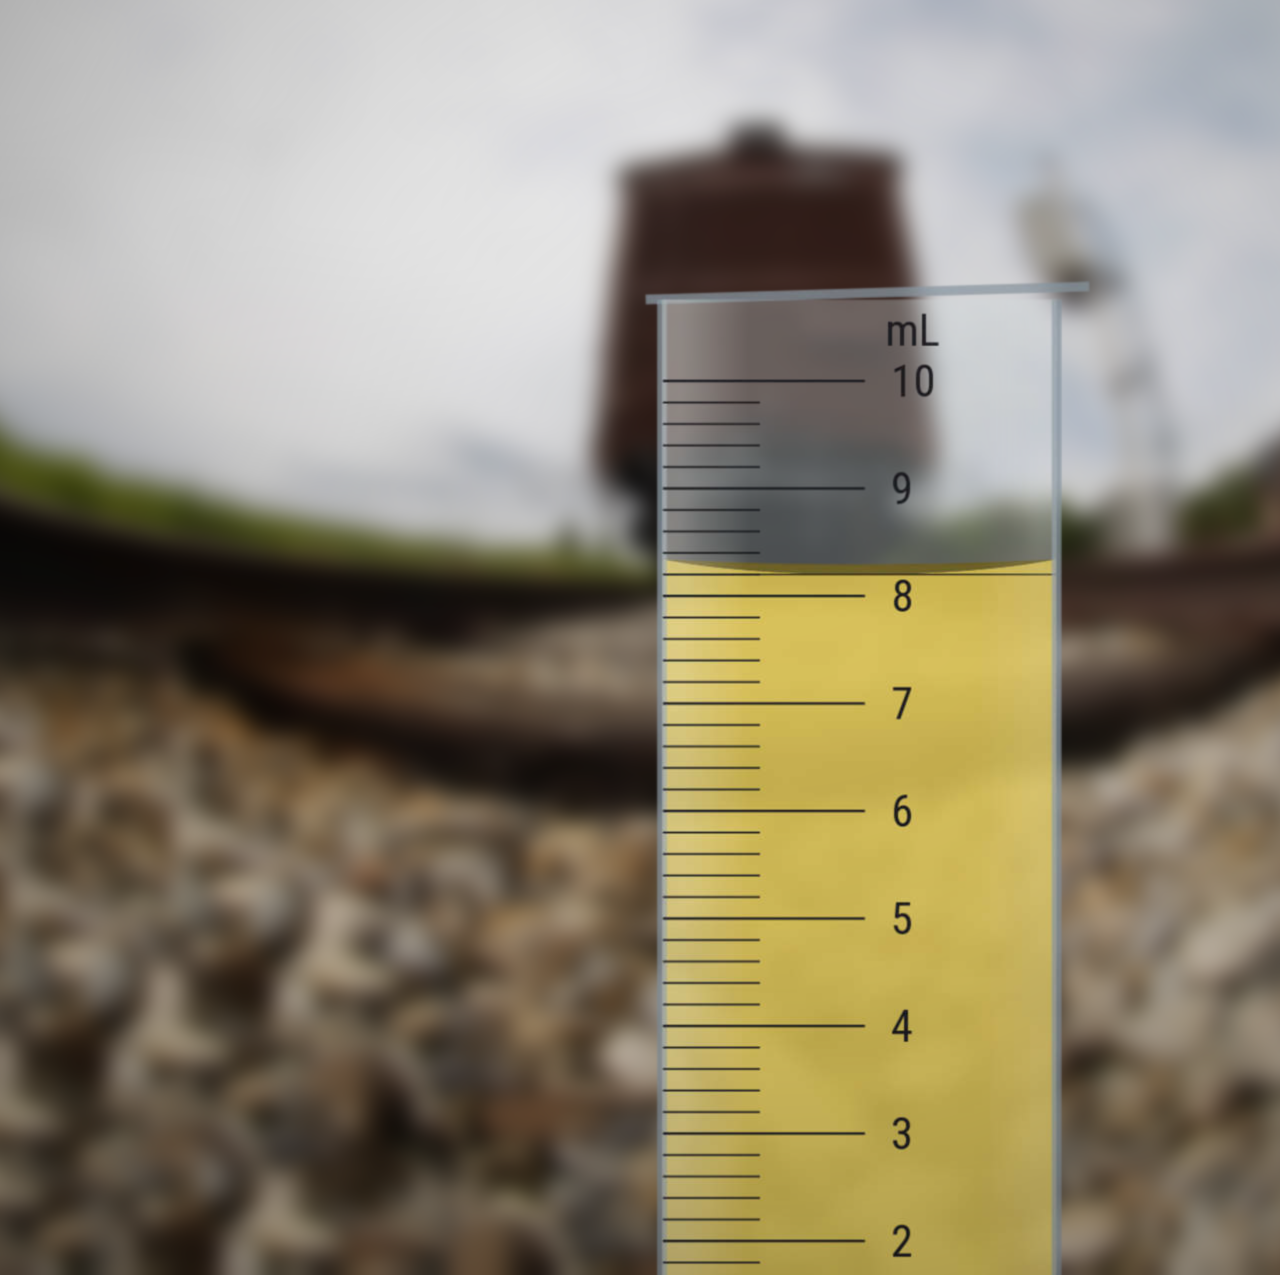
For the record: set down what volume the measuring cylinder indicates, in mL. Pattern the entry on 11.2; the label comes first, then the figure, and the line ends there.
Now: 8.2
